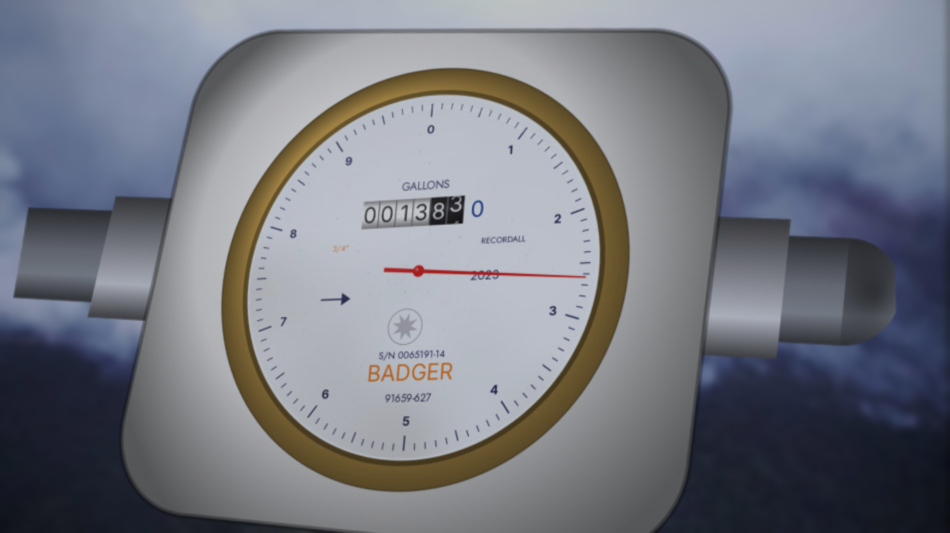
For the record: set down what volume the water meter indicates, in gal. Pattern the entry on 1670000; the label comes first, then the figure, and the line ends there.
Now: 13832.6
